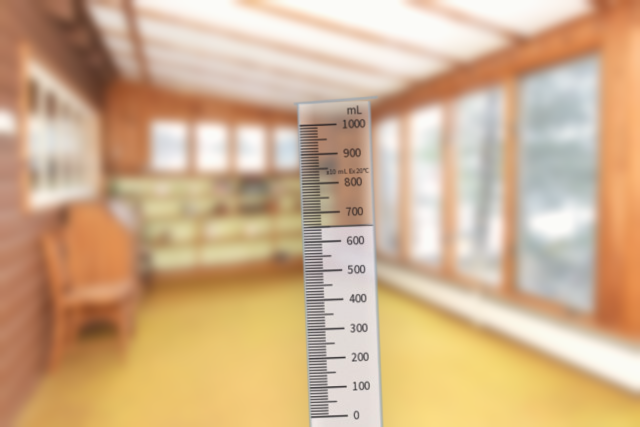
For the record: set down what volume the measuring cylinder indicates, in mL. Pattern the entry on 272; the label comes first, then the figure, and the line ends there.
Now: 650
